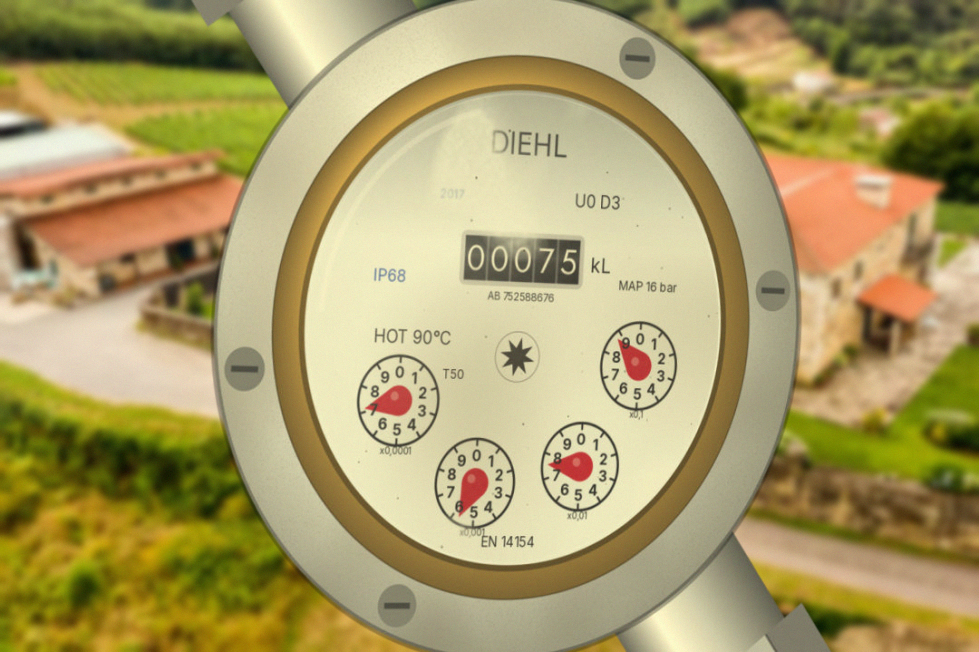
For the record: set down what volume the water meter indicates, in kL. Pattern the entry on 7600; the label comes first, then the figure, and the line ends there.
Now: 75.8757
